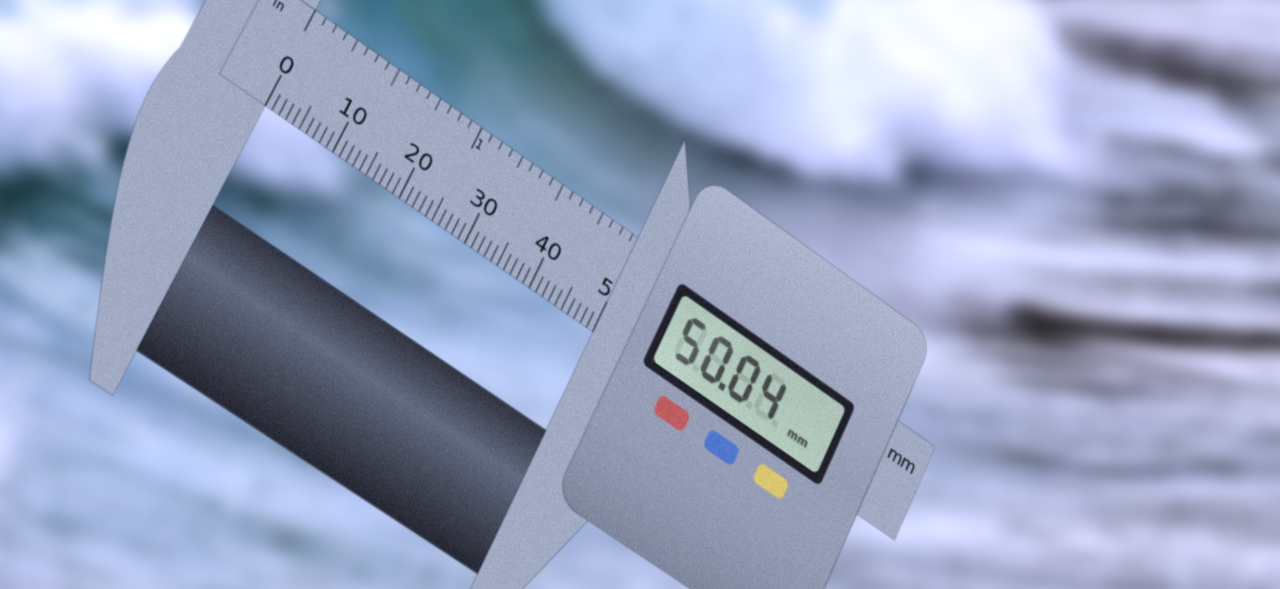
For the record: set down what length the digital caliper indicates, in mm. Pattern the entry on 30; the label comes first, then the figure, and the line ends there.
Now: 50.04
